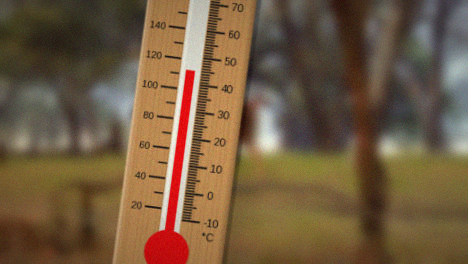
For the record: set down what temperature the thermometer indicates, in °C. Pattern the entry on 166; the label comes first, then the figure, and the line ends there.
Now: 45
